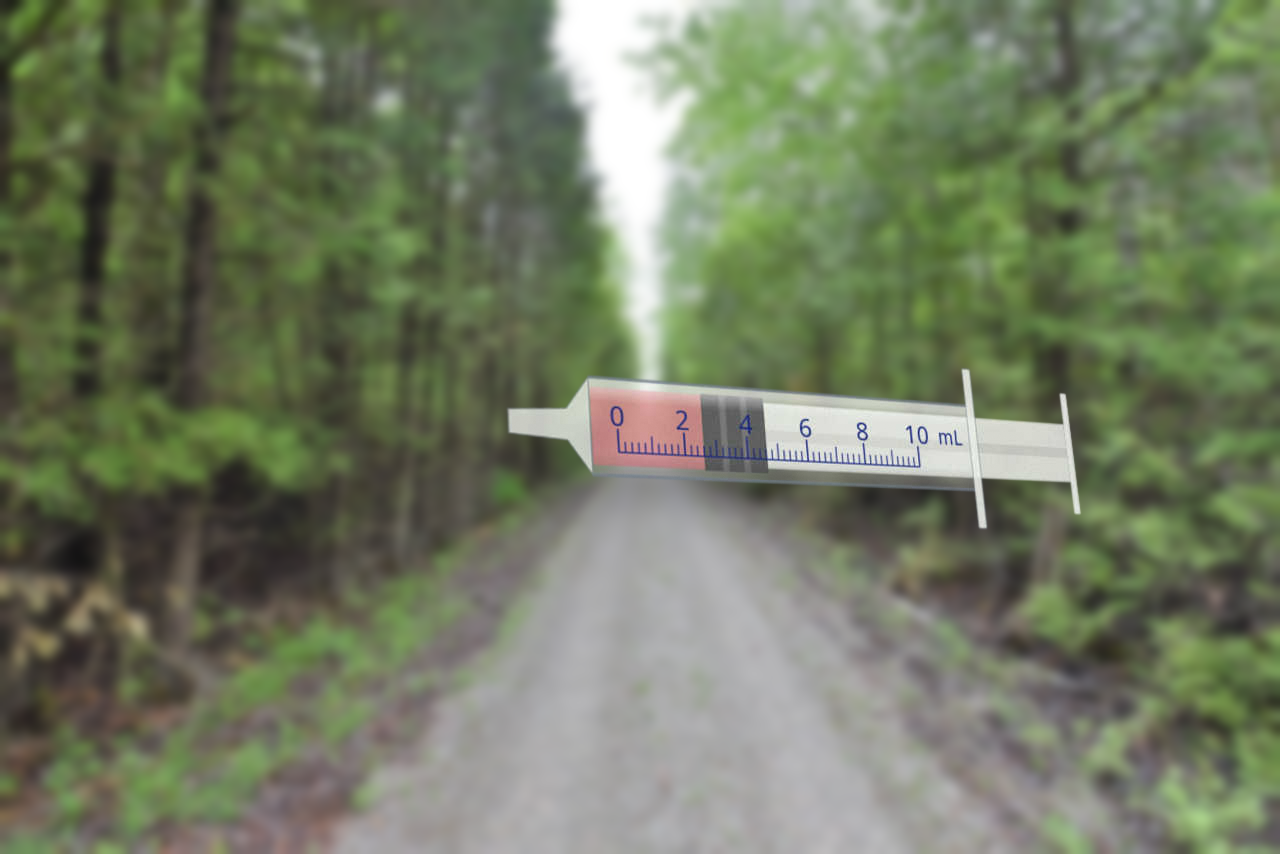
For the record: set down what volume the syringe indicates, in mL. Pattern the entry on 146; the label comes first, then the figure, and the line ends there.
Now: 2.6
